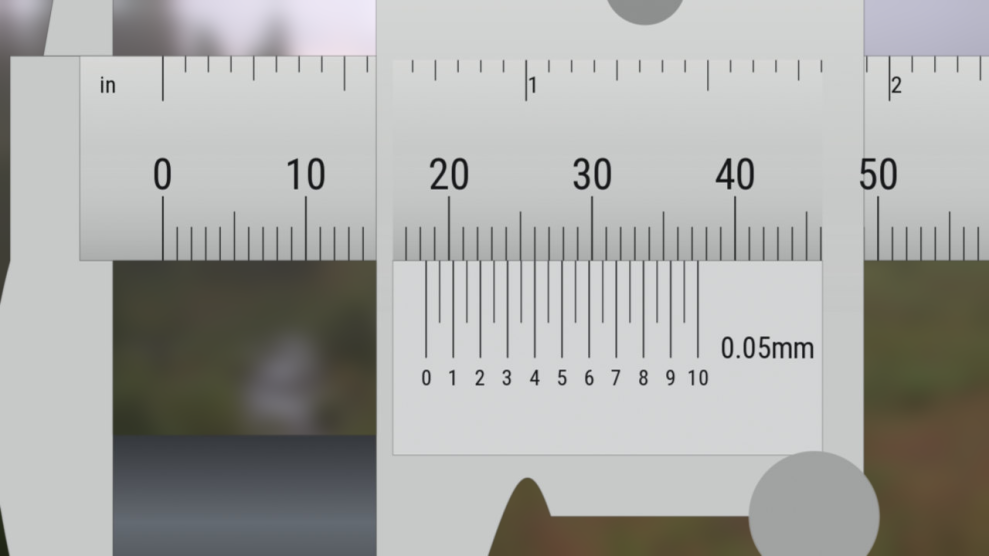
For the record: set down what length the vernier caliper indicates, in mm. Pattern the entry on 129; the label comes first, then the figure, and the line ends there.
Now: 18.4
